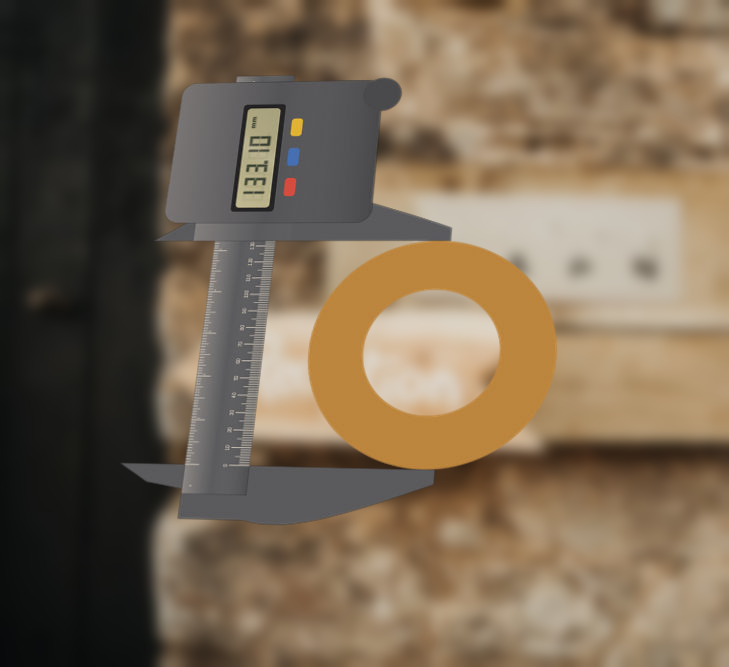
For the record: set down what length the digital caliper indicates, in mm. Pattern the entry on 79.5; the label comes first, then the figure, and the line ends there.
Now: 133.10
